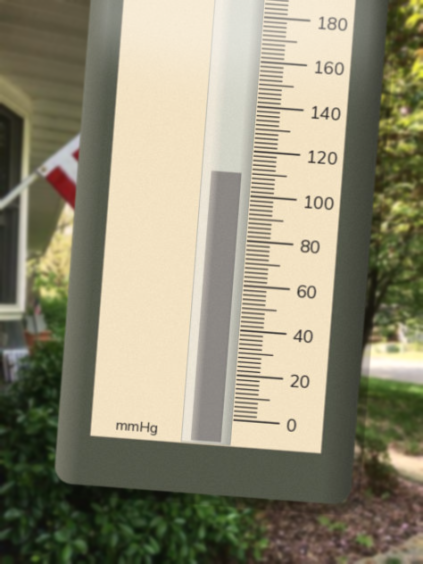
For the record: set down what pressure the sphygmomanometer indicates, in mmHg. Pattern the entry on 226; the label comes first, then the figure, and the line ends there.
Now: 110
